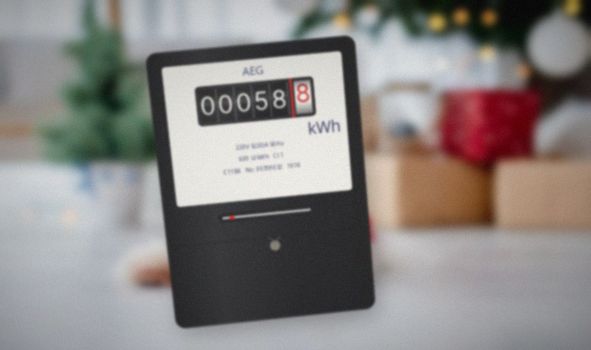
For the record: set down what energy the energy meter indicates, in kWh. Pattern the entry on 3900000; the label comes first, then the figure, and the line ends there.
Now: 58.8
